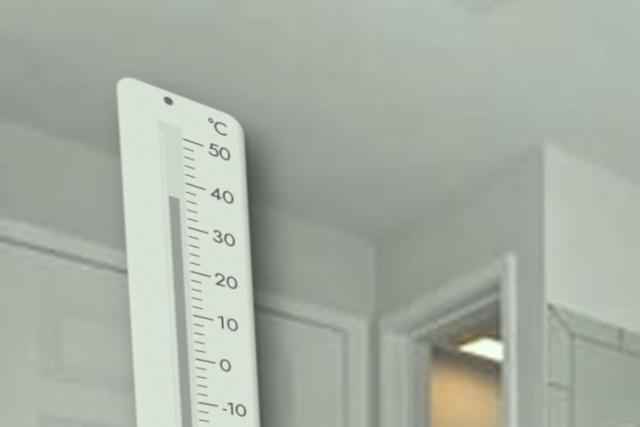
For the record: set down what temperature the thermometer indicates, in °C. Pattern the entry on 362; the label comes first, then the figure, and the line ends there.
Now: 36
